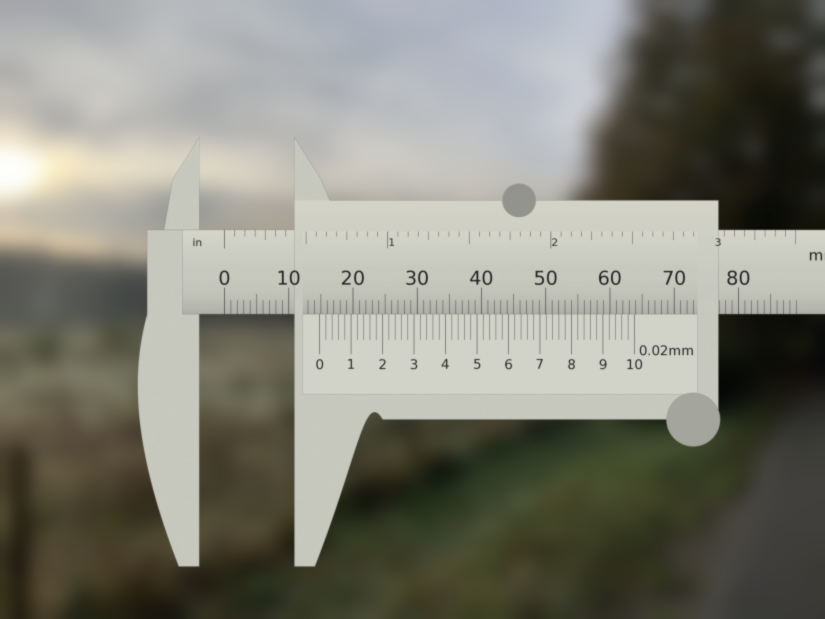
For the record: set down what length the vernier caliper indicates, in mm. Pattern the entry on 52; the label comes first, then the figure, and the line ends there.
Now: 14.8
